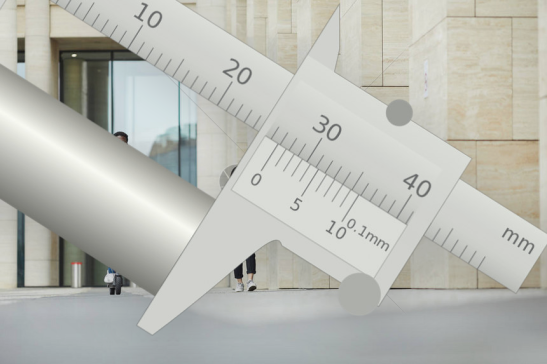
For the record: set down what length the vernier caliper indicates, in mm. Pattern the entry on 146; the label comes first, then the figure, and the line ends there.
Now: 26.8
